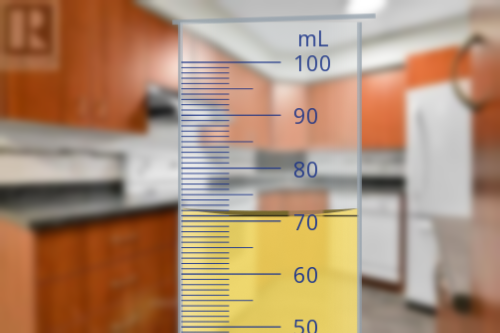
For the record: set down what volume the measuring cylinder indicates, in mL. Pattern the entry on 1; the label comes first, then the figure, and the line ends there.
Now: 71
